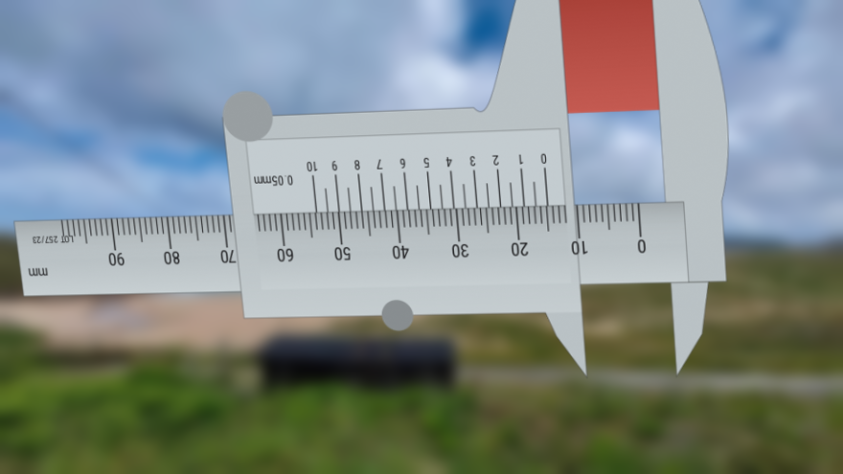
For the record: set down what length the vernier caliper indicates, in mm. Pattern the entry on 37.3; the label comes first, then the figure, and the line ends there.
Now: 14.8
